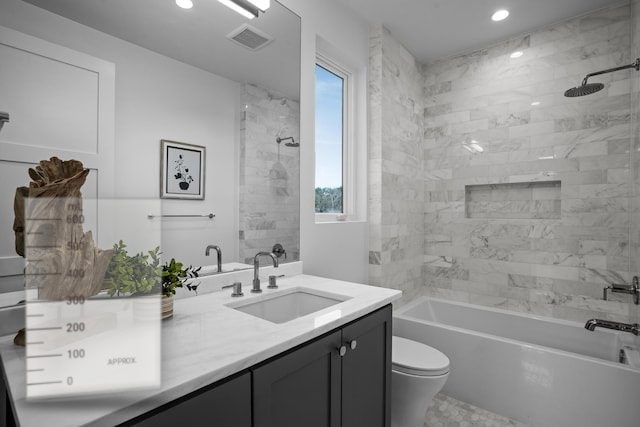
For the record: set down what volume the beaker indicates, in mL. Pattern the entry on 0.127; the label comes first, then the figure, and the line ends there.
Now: 300
